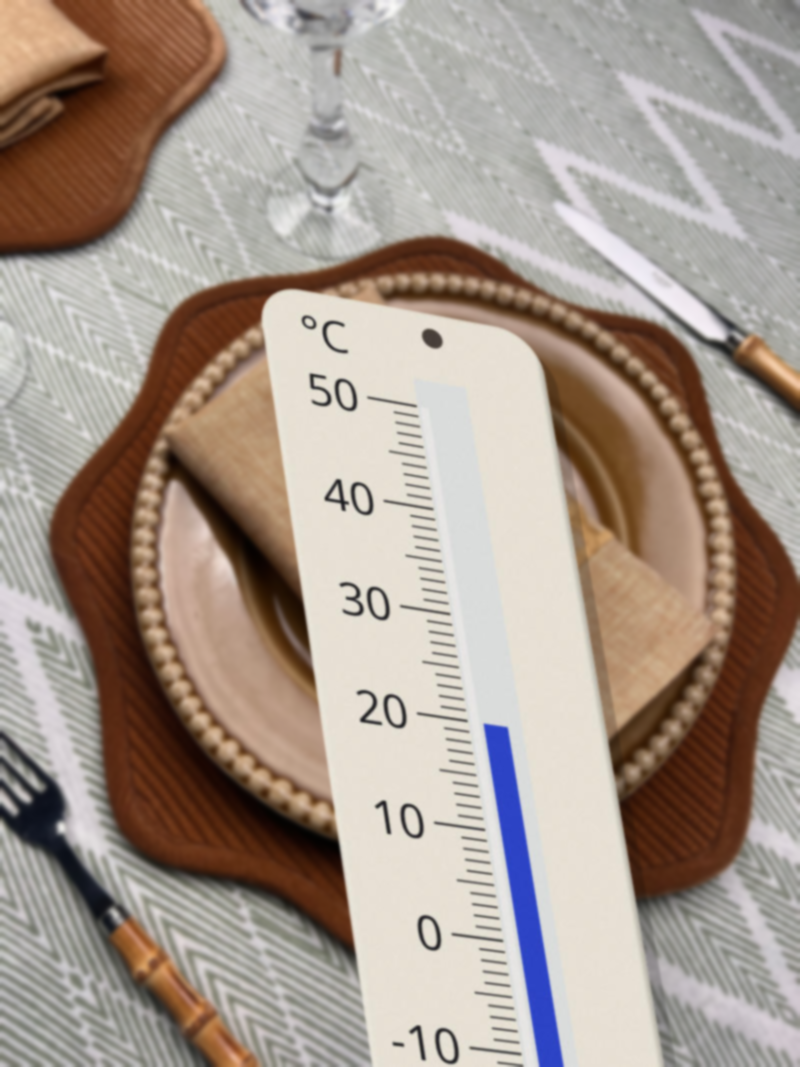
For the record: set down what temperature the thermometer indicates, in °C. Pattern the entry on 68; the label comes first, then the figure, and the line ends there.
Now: 20
